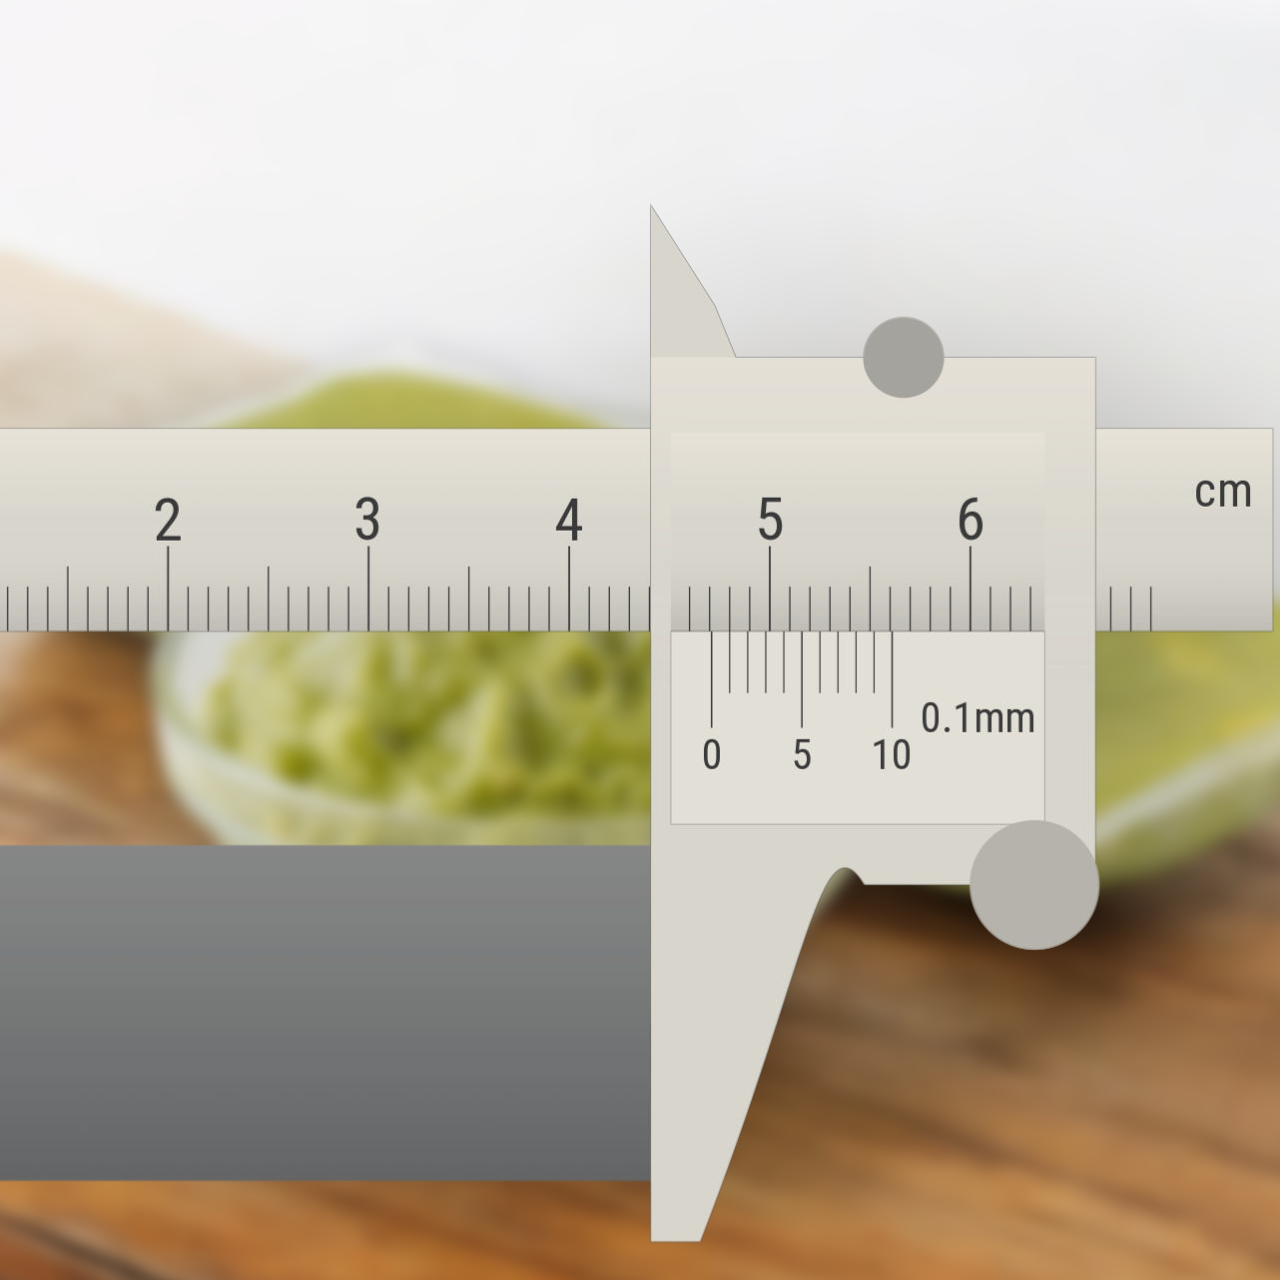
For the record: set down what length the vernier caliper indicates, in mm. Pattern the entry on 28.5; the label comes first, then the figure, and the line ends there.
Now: 47.1
